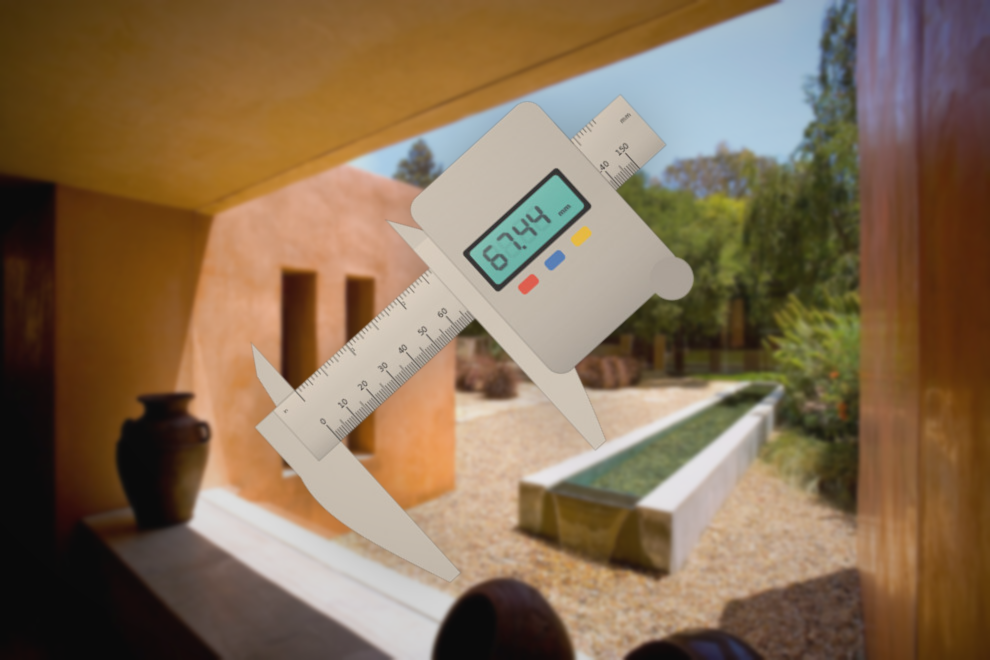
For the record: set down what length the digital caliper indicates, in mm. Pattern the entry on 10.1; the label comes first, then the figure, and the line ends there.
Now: 67.44
